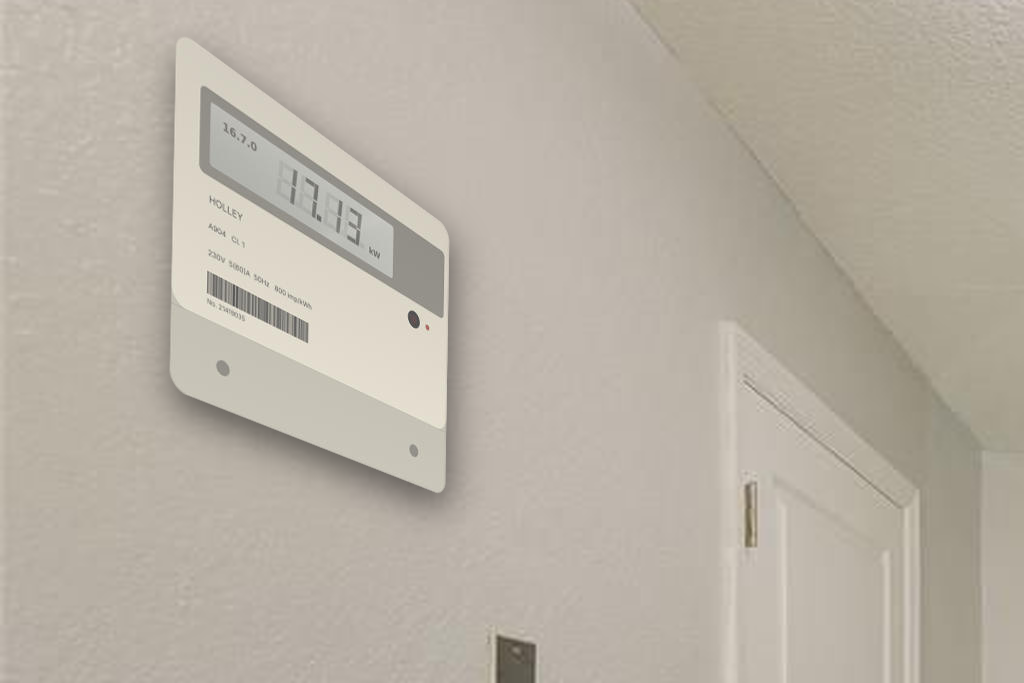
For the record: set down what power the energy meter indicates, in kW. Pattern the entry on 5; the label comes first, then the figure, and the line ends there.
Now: 17.13
